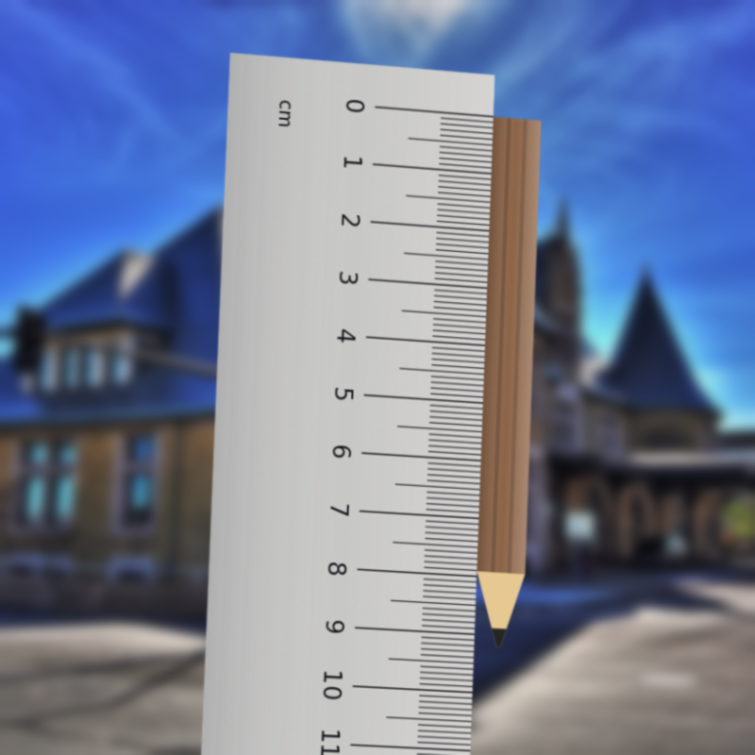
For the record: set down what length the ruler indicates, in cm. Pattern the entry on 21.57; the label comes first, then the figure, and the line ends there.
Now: 9.2
